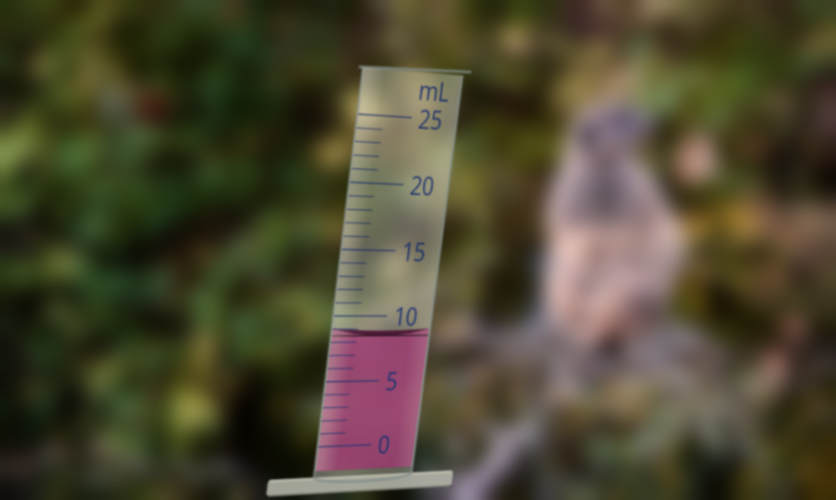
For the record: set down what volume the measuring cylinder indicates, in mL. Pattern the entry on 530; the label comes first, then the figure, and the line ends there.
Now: 8.5
